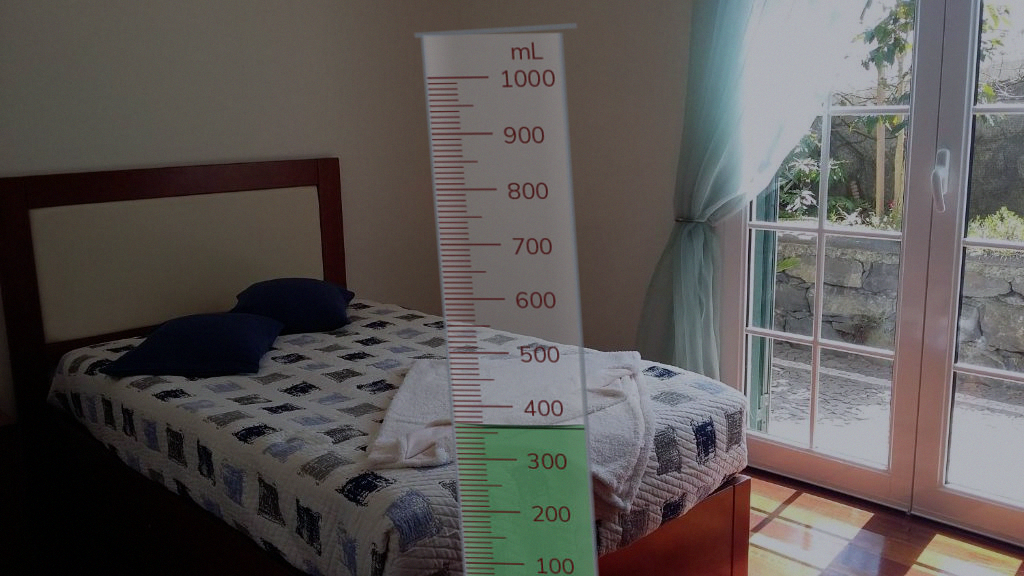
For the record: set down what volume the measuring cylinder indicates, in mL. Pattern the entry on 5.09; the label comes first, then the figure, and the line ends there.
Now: 360
